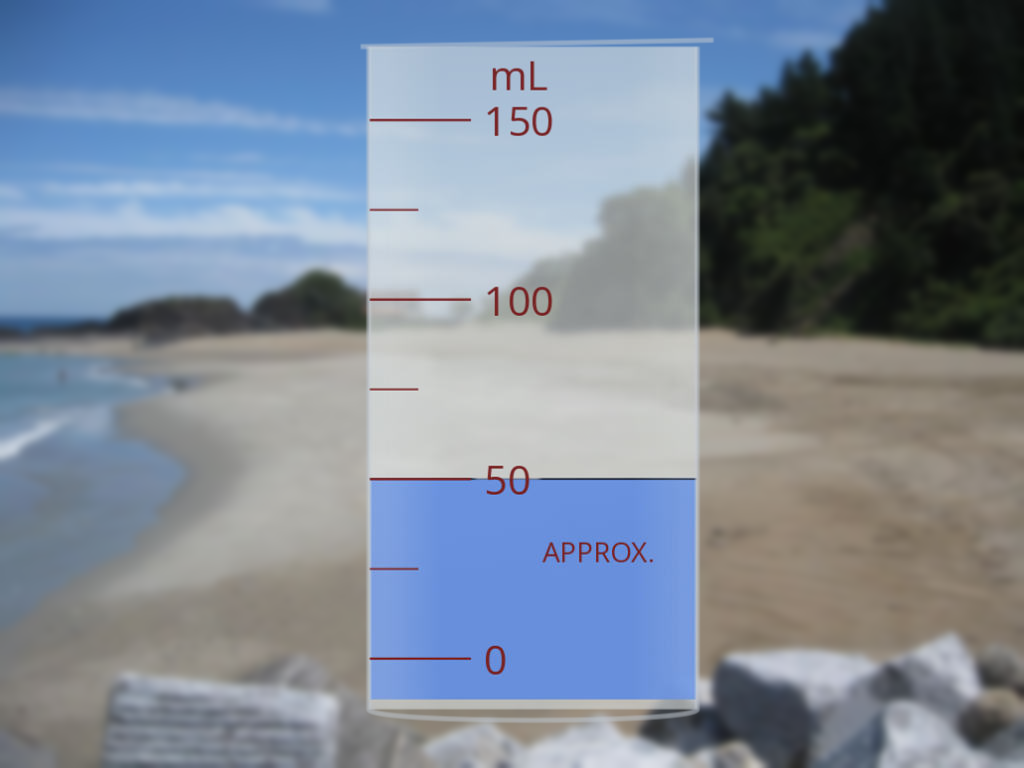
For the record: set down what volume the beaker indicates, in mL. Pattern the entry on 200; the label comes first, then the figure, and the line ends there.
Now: 50
